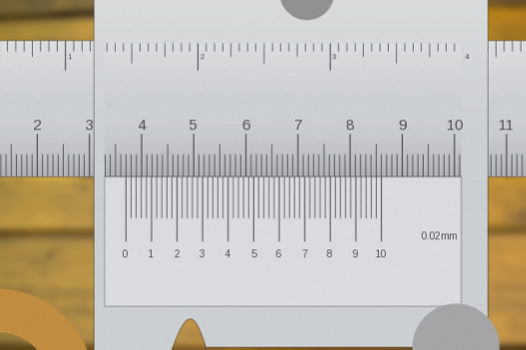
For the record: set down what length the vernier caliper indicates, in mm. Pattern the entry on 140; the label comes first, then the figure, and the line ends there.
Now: 37.0
